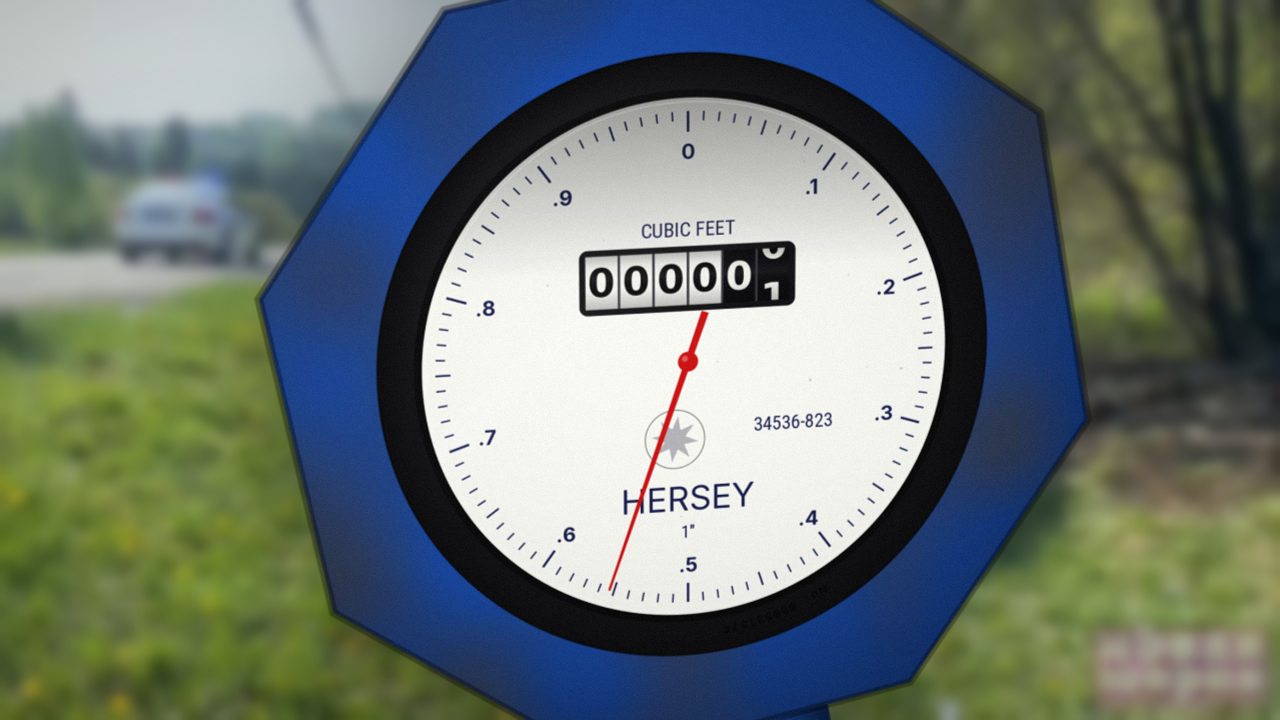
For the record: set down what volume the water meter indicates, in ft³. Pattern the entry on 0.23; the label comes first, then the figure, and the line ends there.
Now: 0.55
